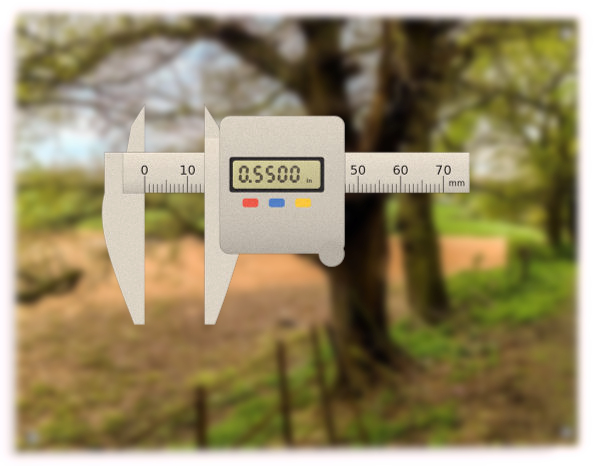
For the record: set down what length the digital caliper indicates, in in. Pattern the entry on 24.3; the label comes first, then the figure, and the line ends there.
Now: 0.5500
